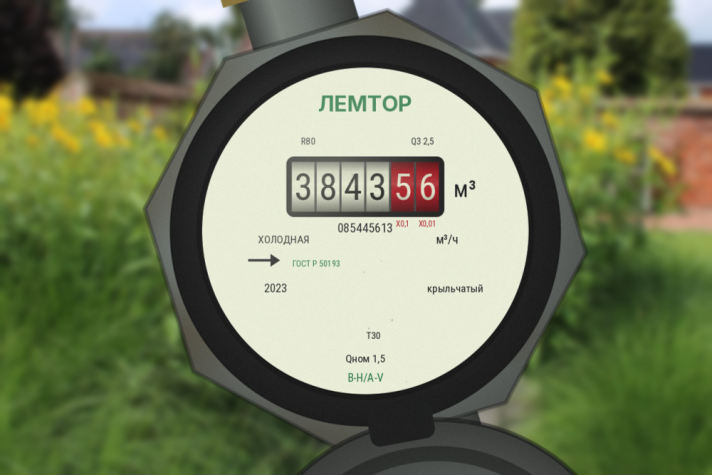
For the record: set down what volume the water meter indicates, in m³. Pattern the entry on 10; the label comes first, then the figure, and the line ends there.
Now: 3843.56
